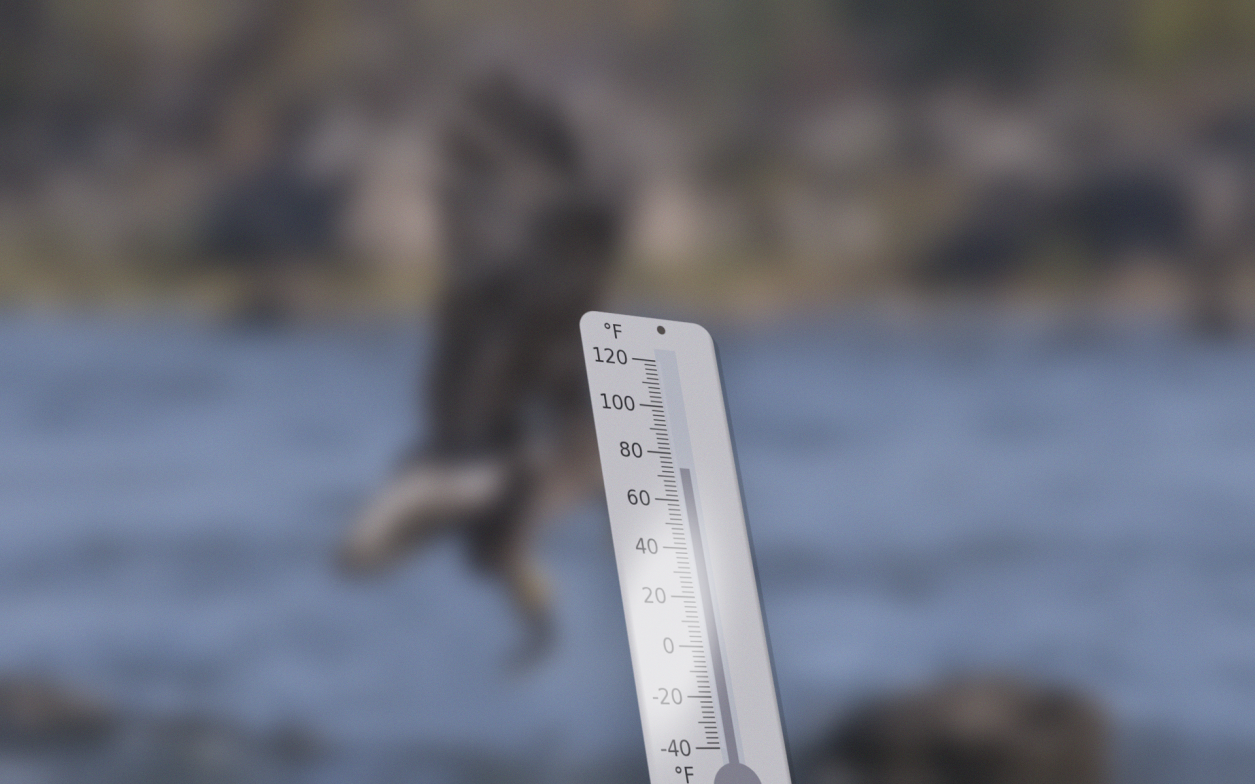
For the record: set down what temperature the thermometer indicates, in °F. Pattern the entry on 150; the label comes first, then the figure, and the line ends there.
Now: 74
